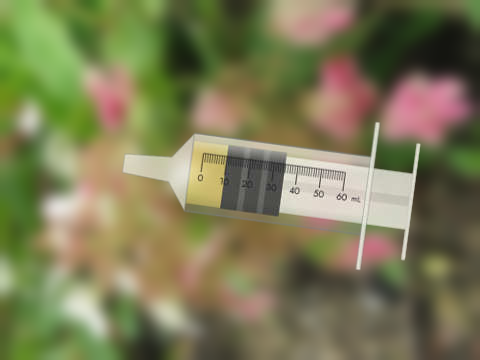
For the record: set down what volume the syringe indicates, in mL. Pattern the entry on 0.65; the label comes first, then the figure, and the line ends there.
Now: 10
